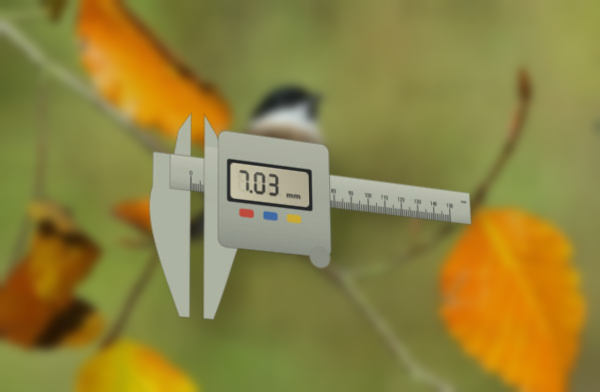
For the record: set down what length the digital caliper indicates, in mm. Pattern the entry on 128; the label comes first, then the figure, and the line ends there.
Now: 7.03
